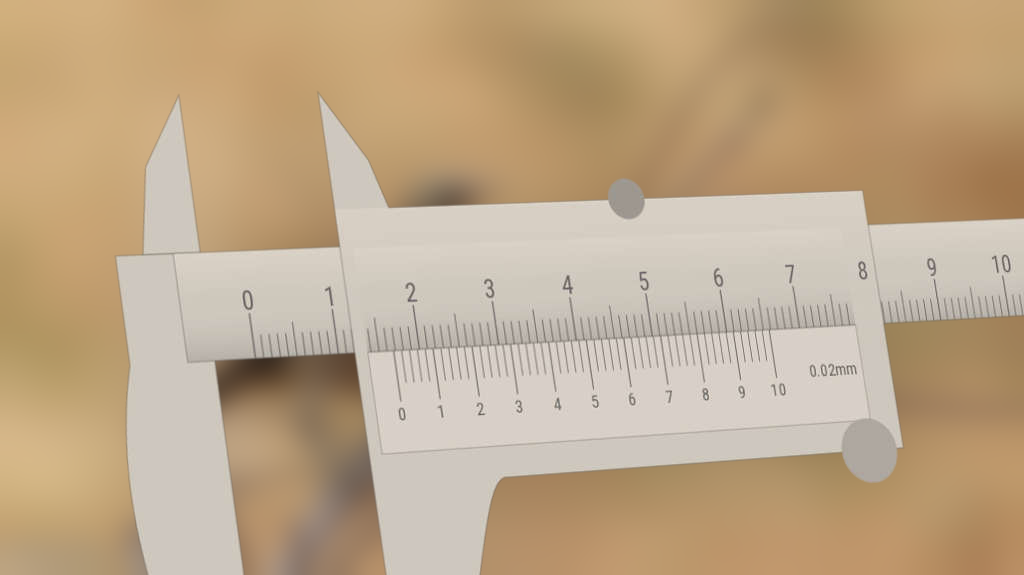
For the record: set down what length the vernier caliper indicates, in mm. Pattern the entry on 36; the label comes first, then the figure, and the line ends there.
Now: 16.8
